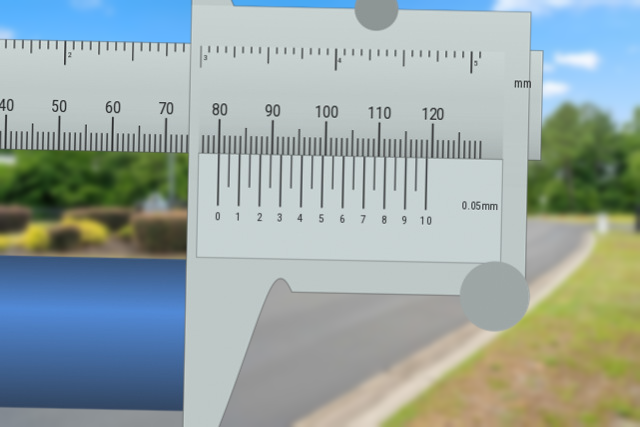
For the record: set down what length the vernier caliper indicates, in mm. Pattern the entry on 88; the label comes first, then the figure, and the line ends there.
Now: 80.0
